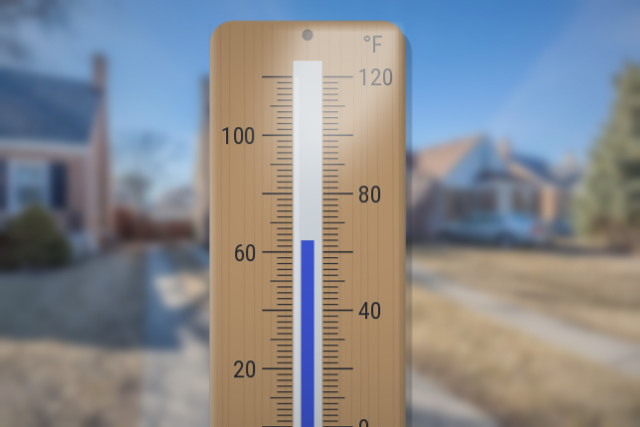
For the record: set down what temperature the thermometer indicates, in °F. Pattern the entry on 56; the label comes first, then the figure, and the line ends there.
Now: 64
